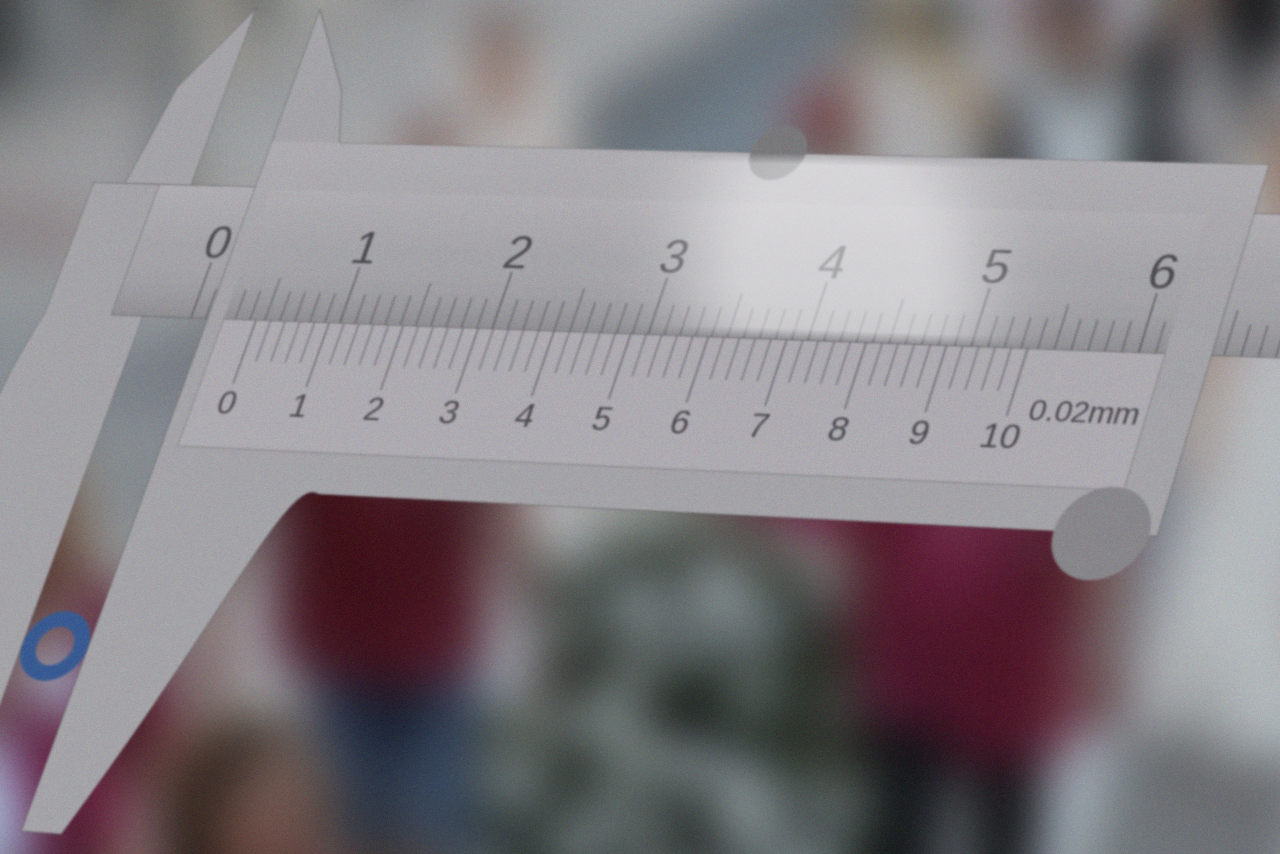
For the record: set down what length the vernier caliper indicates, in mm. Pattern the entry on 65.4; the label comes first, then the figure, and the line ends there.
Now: 4.4
